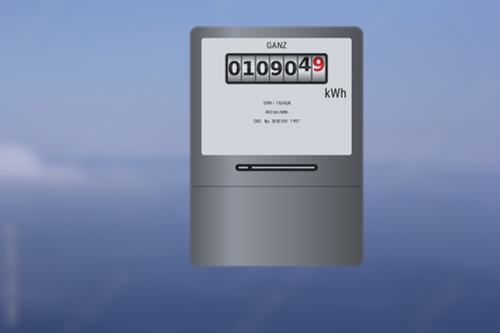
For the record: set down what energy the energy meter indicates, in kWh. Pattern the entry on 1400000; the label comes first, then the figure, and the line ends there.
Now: 10904.9
